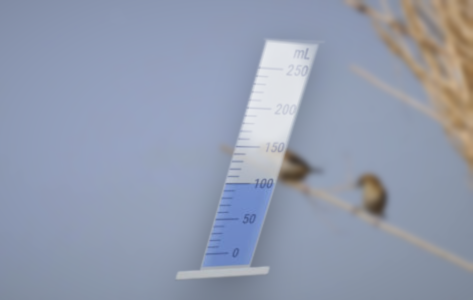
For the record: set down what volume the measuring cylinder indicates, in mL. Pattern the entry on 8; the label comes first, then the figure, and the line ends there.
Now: 100
